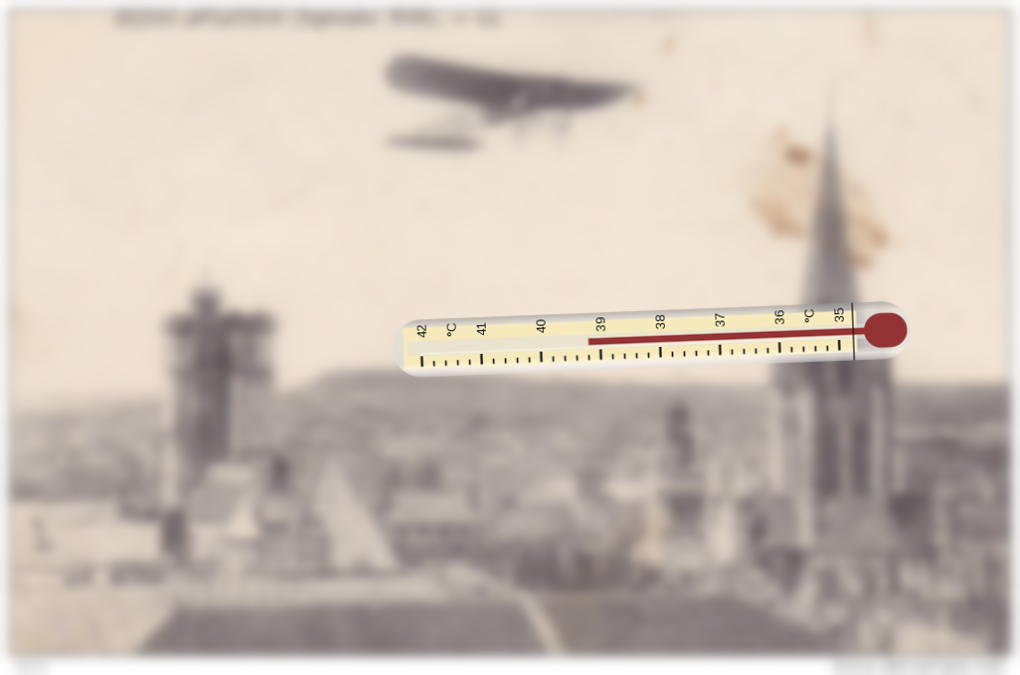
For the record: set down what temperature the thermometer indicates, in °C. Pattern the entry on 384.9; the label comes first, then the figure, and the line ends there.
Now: 39.2
